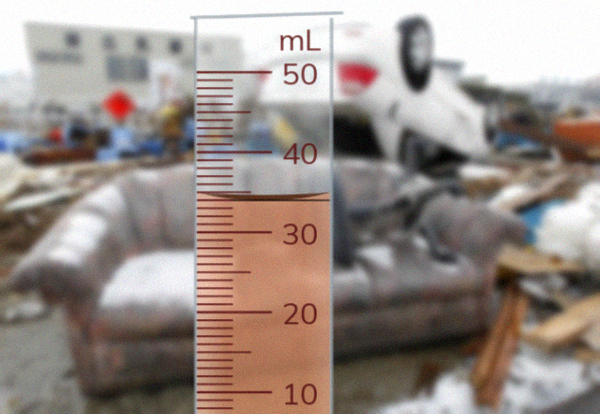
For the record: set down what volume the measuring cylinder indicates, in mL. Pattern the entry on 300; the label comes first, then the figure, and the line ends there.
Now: 34
